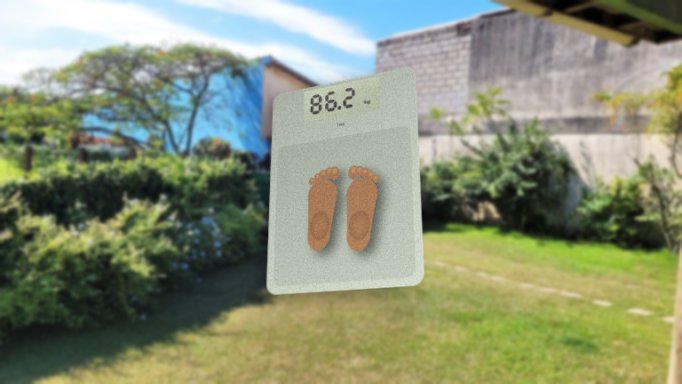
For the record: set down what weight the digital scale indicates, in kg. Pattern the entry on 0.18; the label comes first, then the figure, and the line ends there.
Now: 86.2
